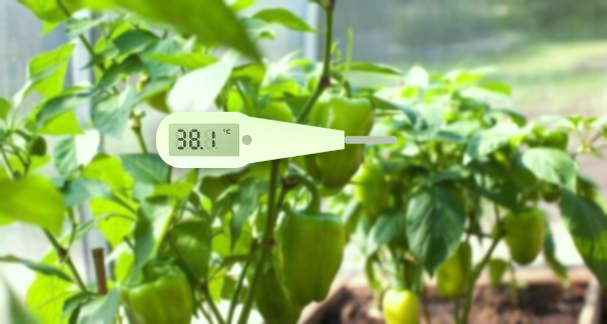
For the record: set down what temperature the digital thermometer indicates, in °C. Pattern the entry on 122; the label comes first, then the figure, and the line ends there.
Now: 38.1
